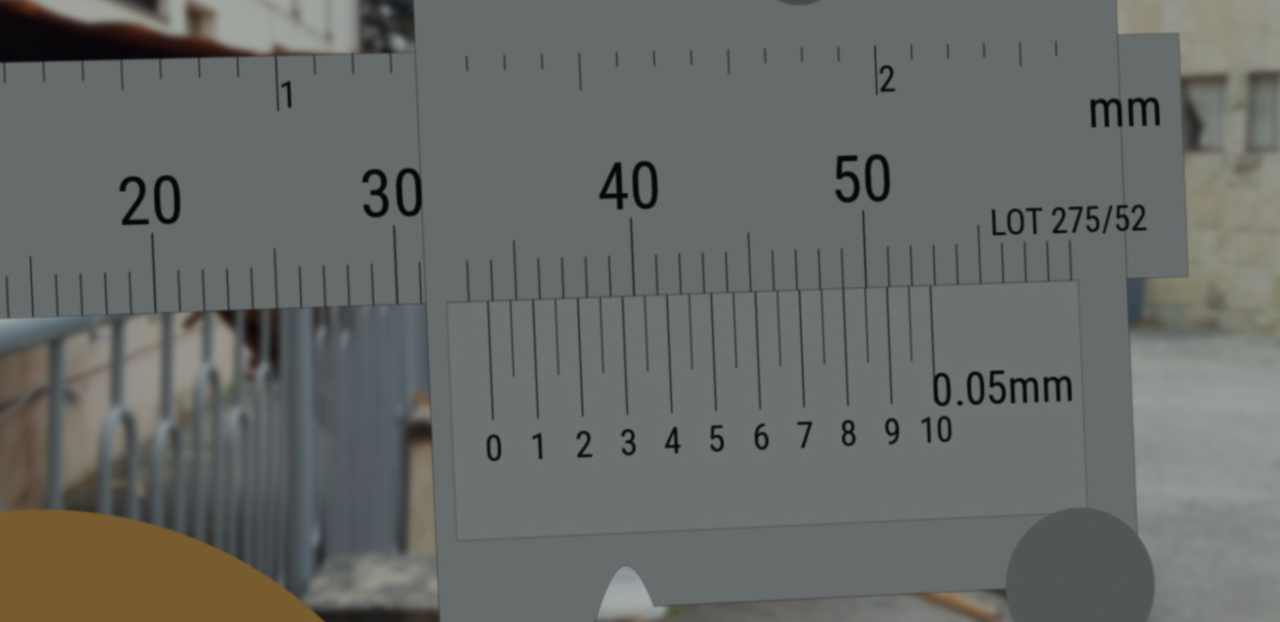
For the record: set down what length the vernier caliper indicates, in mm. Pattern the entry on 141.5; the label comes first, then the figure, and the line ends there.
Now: 33.8
